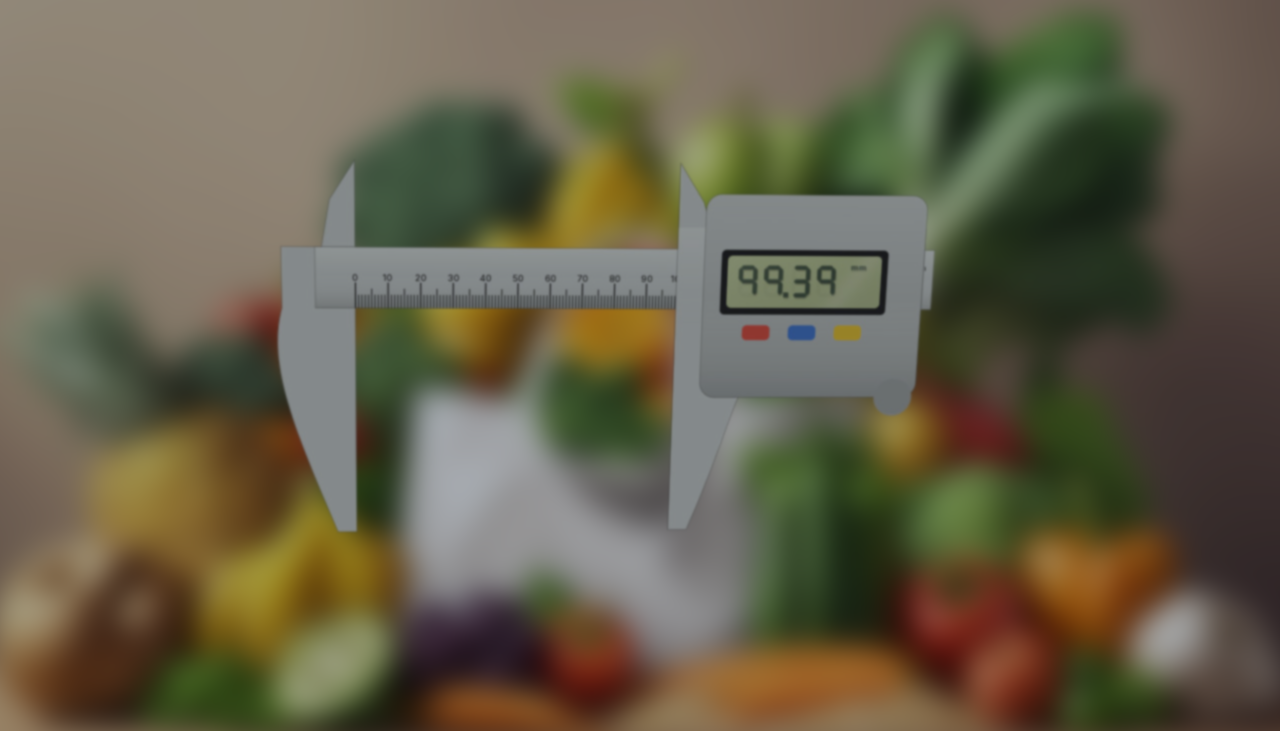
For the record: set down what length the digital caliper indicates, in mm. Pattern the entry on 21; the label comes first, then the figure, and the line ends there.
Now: 99.39
